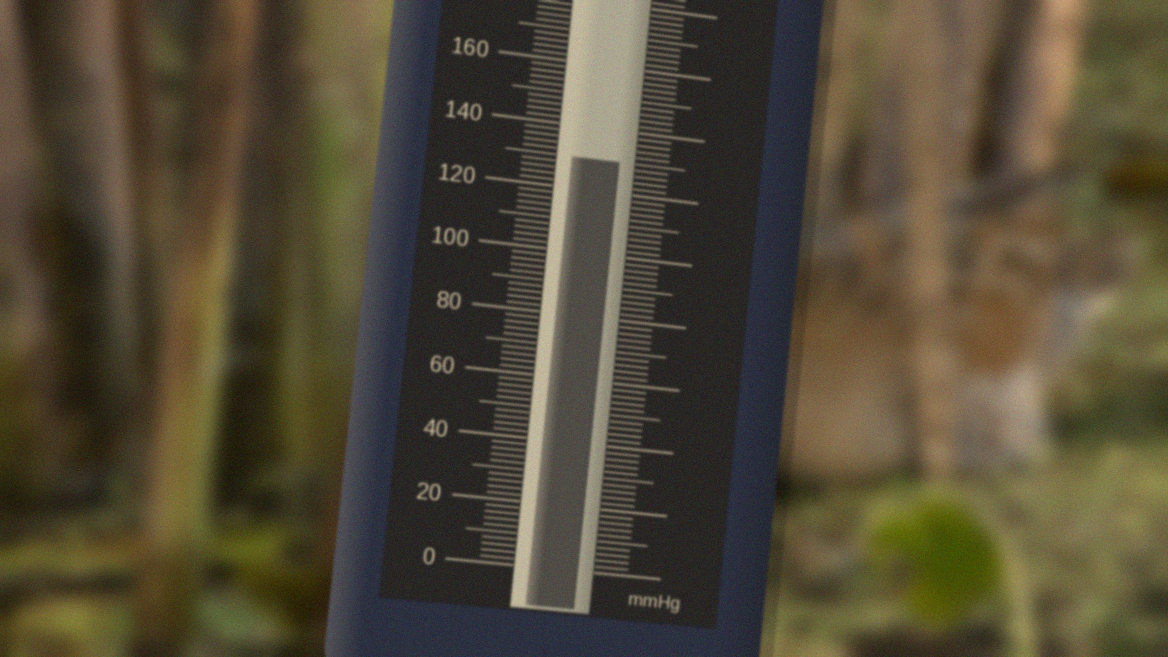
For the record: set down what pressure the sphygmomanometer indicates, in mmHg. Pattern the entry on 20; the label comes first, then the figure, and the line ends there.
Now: 130
